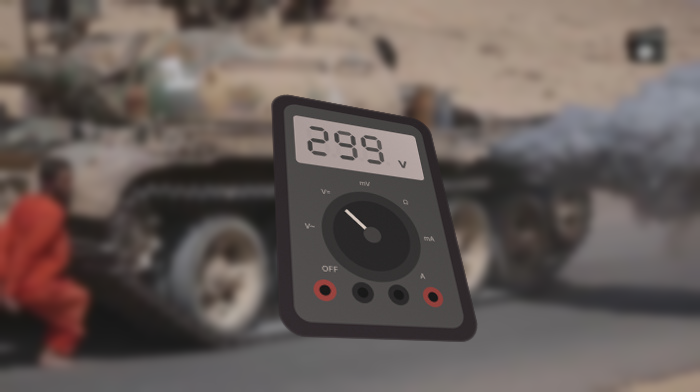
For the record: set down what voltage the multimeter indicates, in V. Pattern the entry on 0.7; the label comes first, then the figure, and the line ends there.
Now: 299
